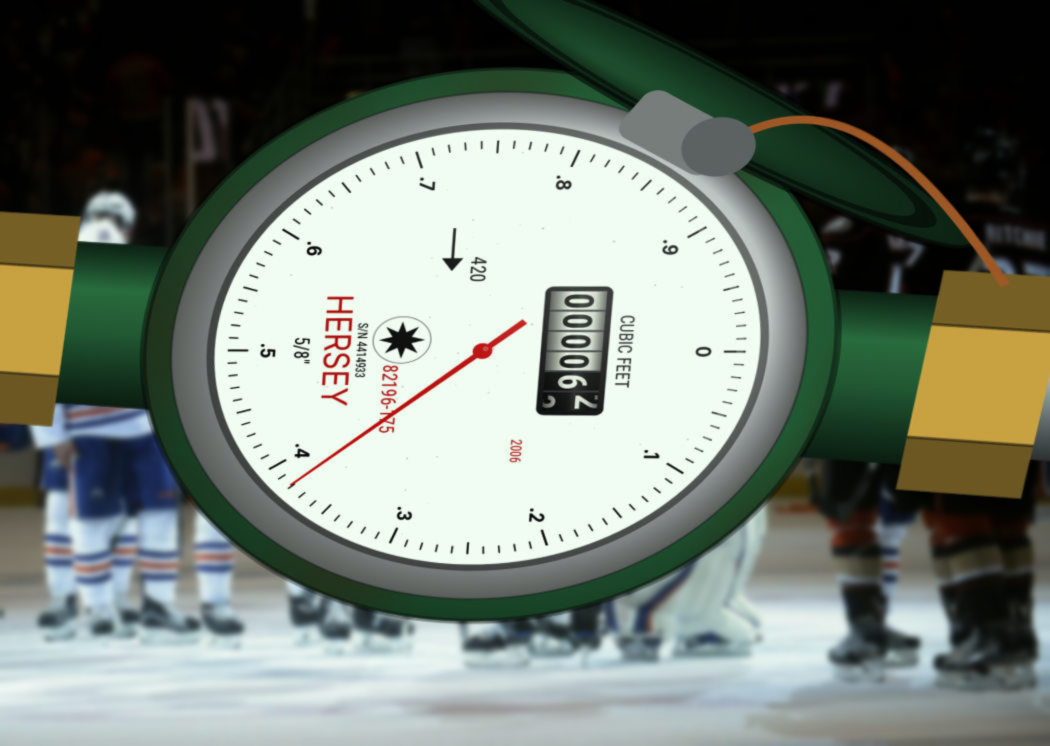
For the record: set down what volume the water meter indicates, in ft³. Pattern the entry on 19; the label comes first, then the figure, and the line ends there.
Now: 62.38
